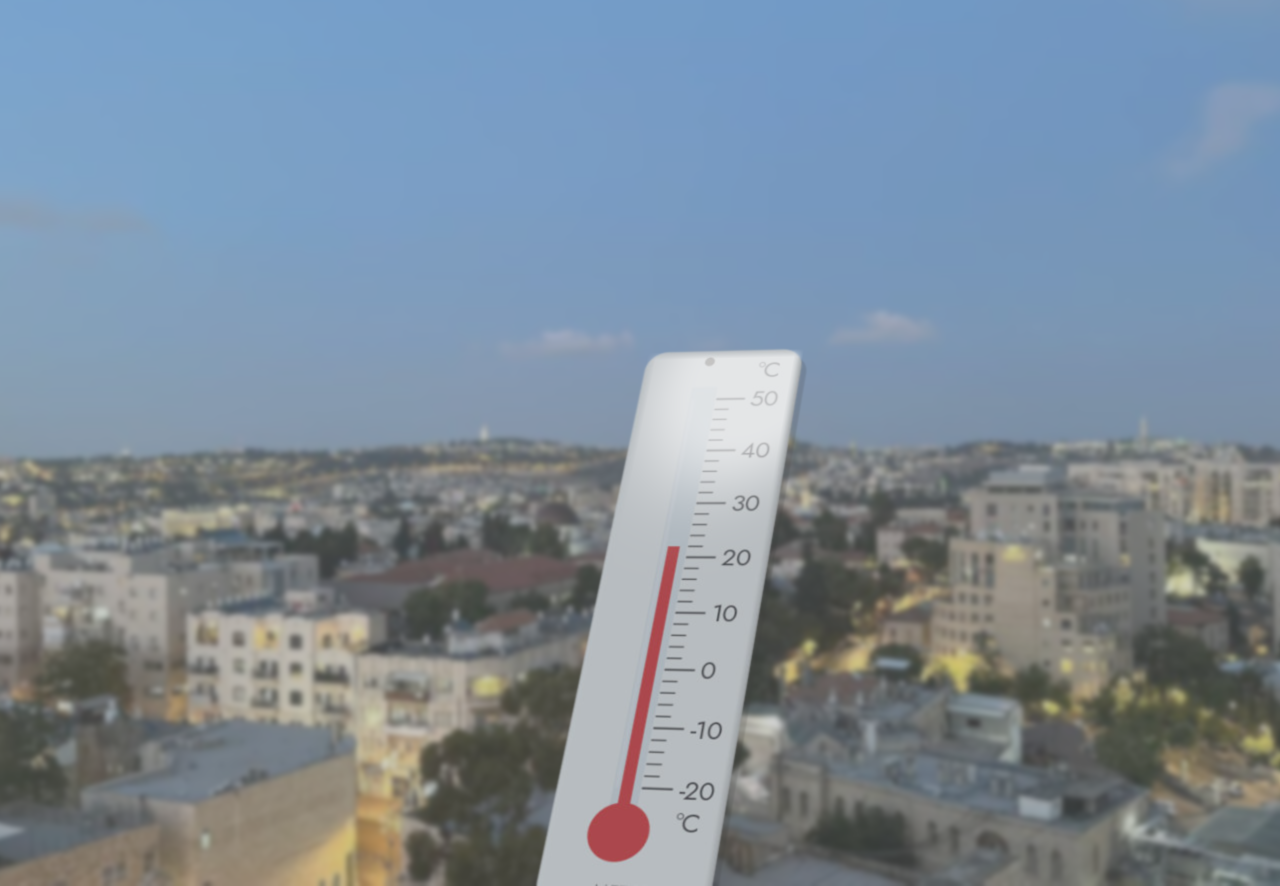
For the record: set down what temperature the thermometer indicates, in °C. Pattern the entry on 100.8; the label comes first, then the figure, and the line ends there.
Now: 22
